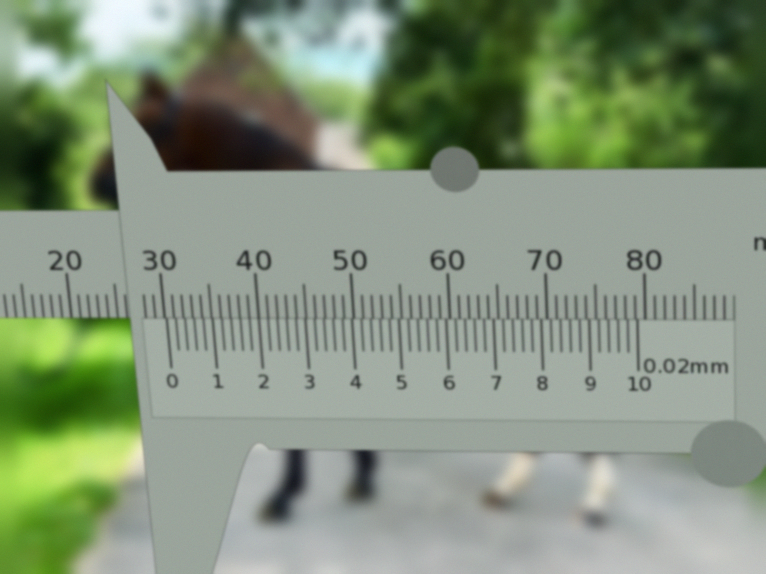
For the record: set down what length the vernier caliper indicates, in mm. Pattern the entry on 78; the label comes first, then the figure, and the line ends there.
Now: 30.2
